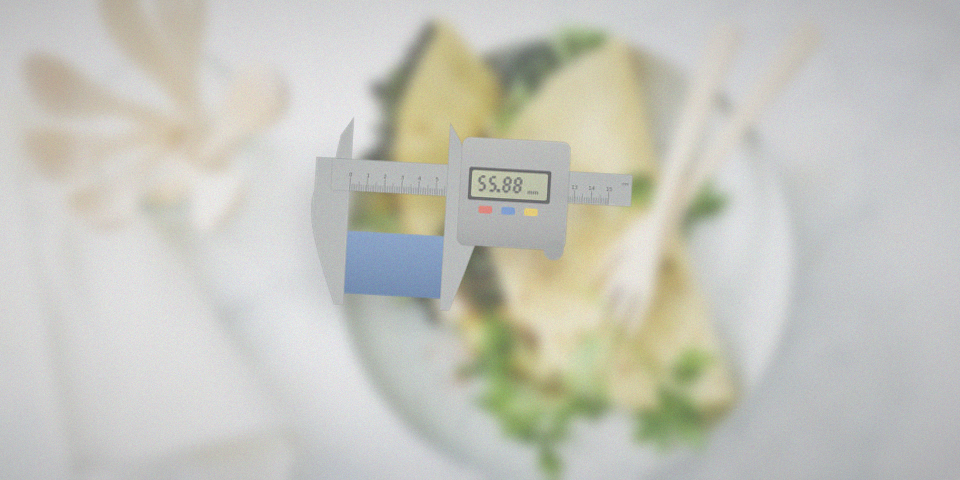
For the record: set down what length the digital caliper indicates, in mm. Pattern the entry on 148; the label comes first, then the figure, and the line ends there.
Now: 55.88
